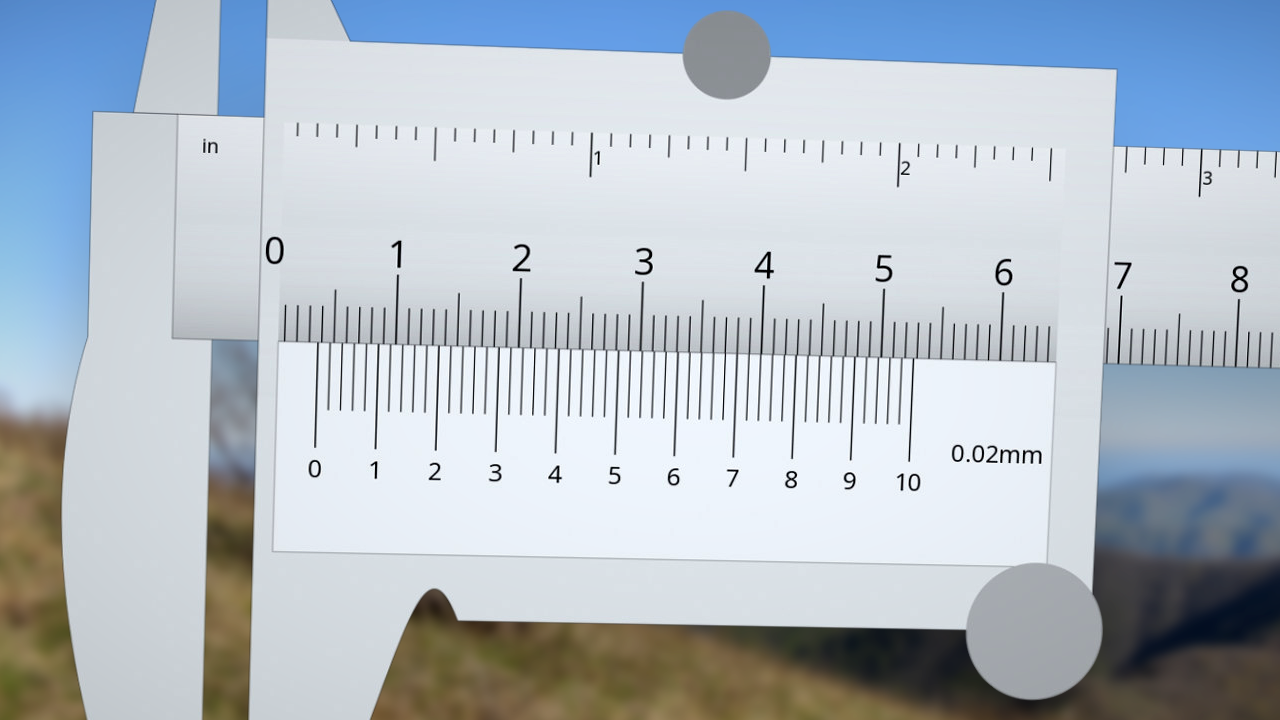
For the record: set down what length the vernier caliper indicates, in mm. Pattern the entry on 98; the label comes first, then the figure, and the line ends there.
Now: 3.7
